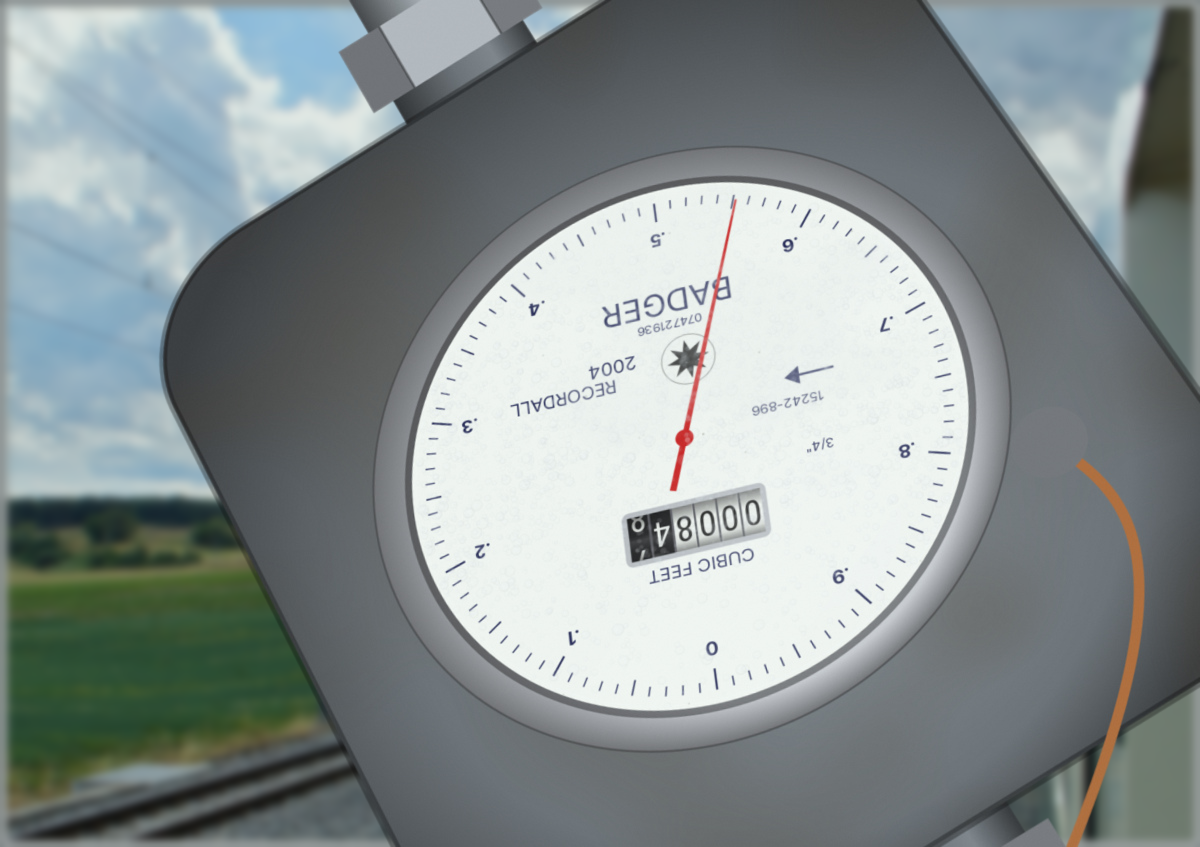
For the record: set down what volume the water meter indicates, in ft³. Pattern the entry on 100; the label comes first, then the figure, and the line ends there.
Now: 847.55
